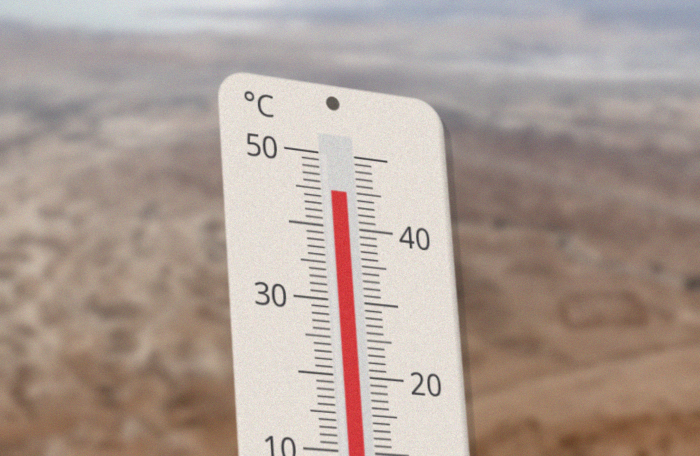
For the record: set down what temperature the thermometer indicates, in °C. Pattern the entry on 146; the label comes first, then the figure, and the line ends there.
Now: 45
